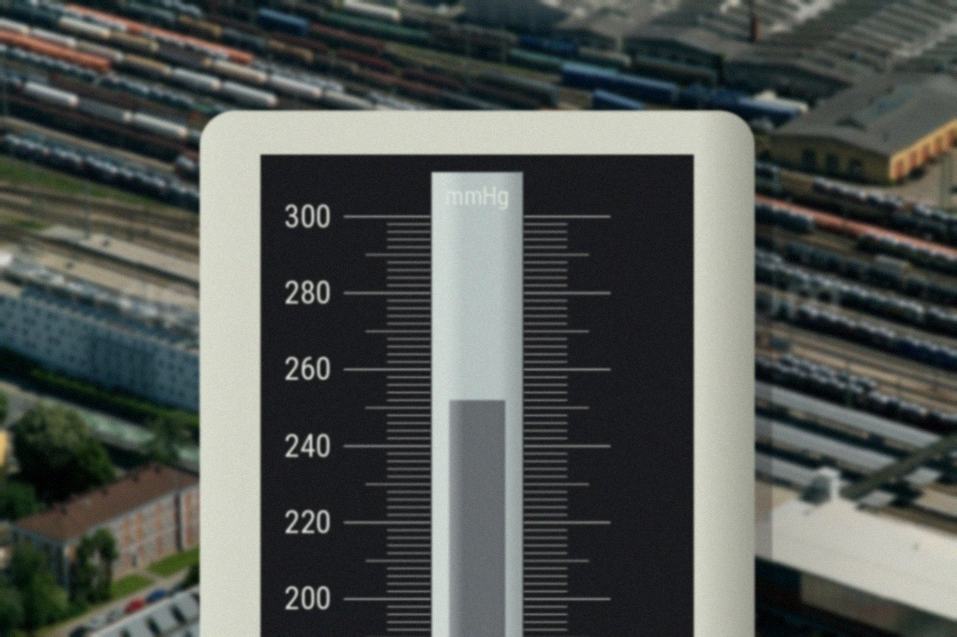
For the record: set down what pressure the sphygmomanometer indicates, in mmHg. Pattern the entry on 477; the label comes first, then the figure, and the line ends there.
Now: 252
